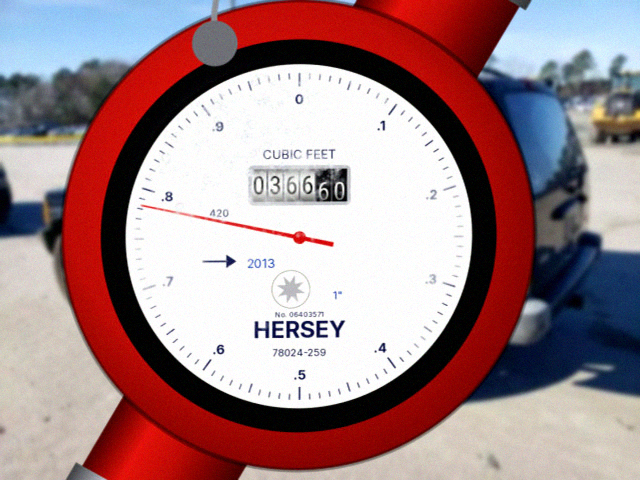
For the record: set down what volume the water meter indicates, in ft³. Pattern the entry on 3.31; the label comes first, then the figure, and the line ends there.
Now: 36659.78
